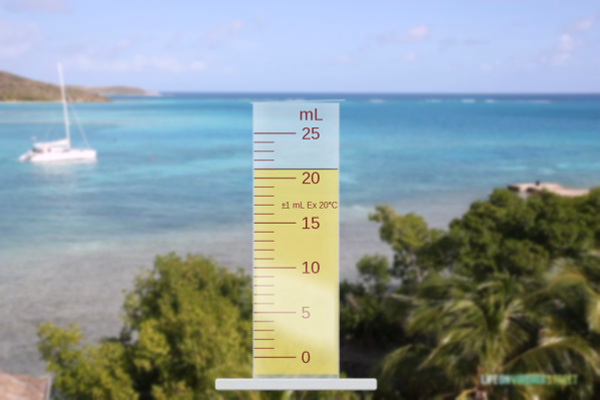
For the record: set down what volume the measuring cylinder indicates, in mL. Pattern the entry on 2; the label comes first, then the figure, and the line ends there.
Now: 21
